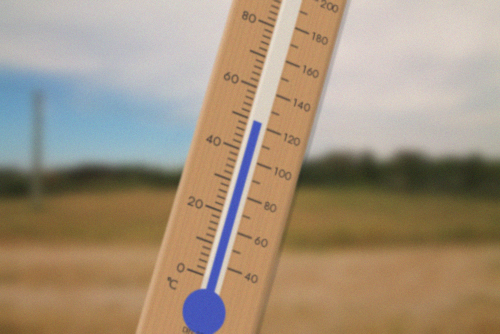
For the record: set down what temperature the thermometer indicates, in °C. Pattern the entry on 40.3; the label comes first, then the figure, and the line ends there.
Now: 50
